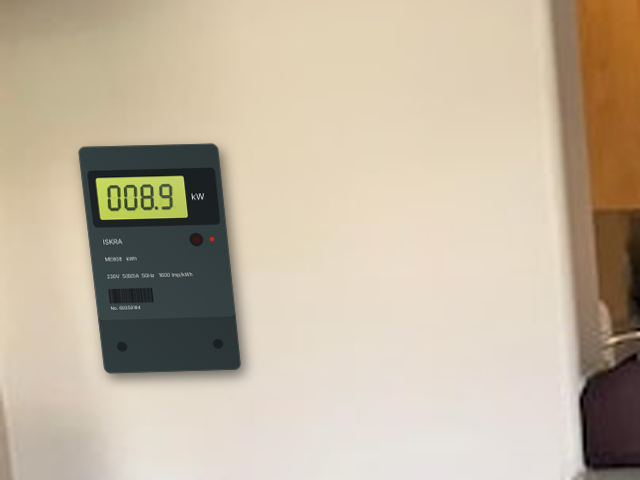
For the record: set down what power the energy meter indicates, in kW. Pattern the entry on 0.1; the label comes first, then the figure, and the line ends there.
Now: 8.9
